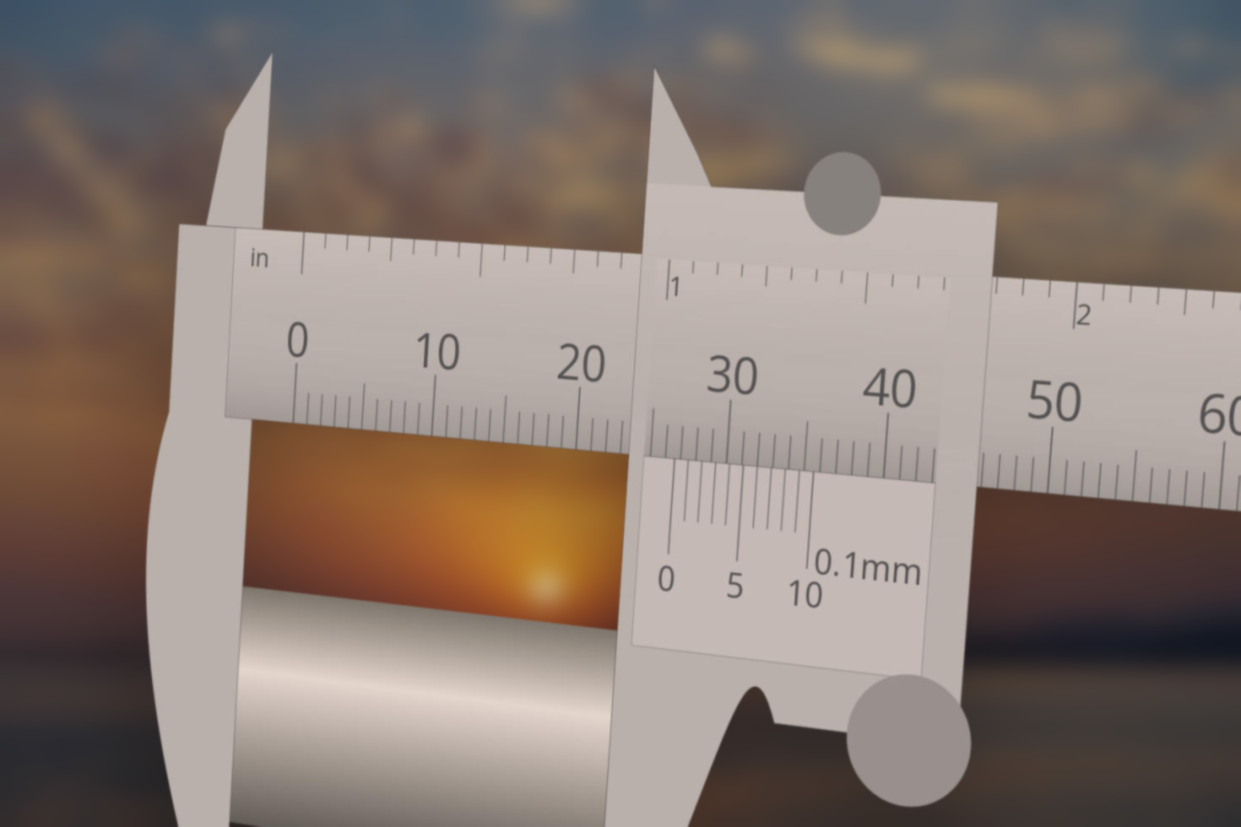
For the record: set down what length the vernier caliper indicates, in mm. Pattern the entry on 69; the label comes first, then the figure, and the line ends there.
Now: 26.6
